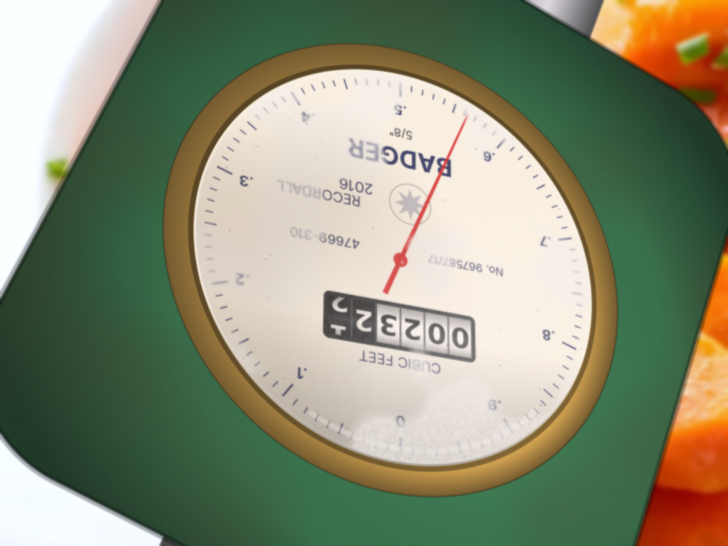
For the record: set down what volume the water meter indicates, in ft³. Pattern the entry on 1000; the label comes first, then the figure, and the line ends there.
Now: 2321.56
